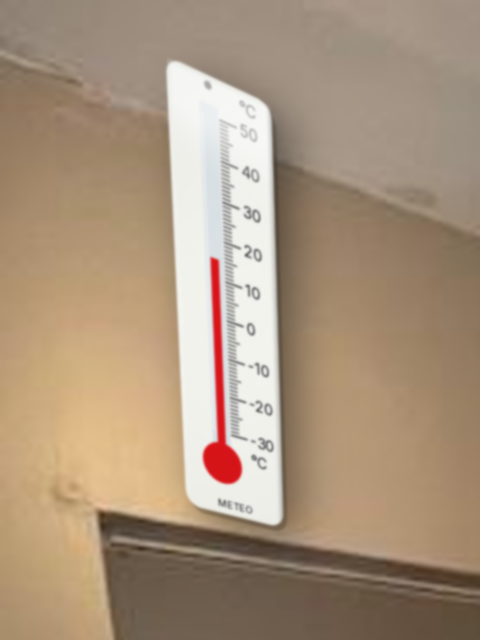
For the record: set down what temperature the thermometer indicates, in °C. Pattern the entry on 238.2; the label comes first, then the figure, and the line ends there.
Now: 15
